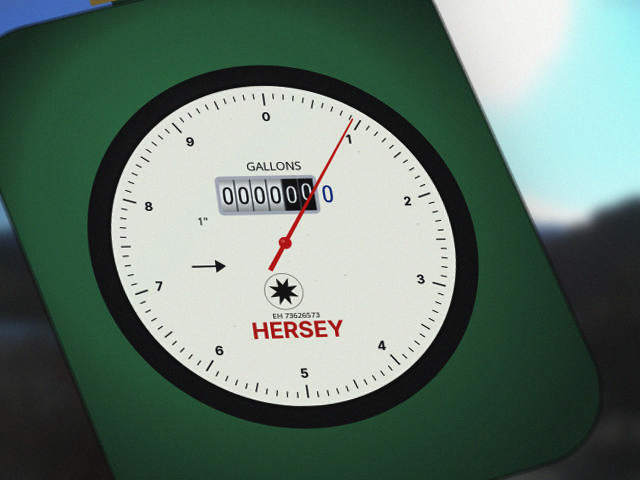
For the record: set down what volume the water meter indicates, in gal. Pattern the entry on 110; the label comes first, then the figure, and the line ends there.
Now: 0.9
